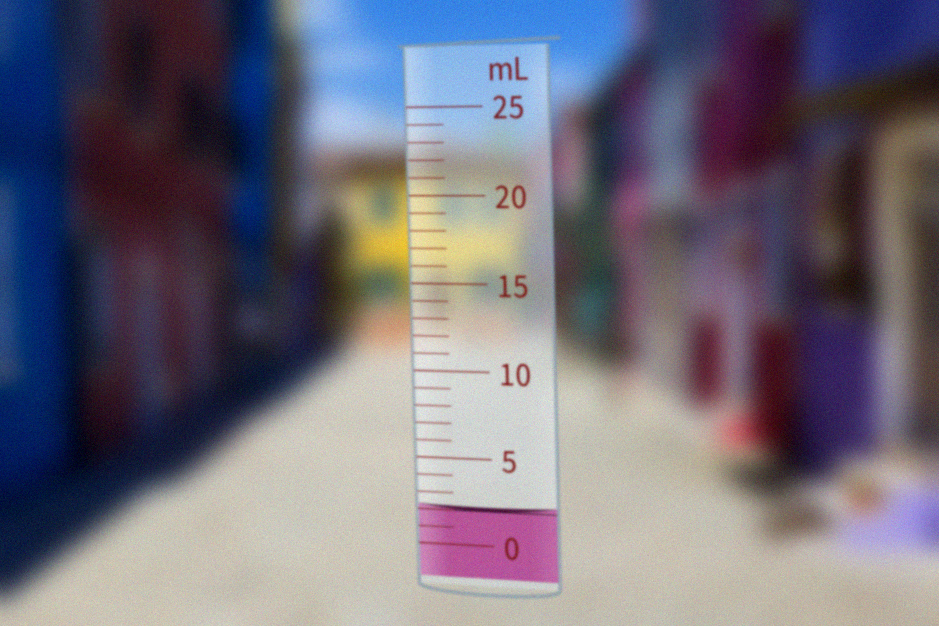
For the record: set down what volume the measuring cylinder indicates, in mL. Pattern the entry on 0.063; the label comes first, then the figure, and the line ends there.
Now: 2
